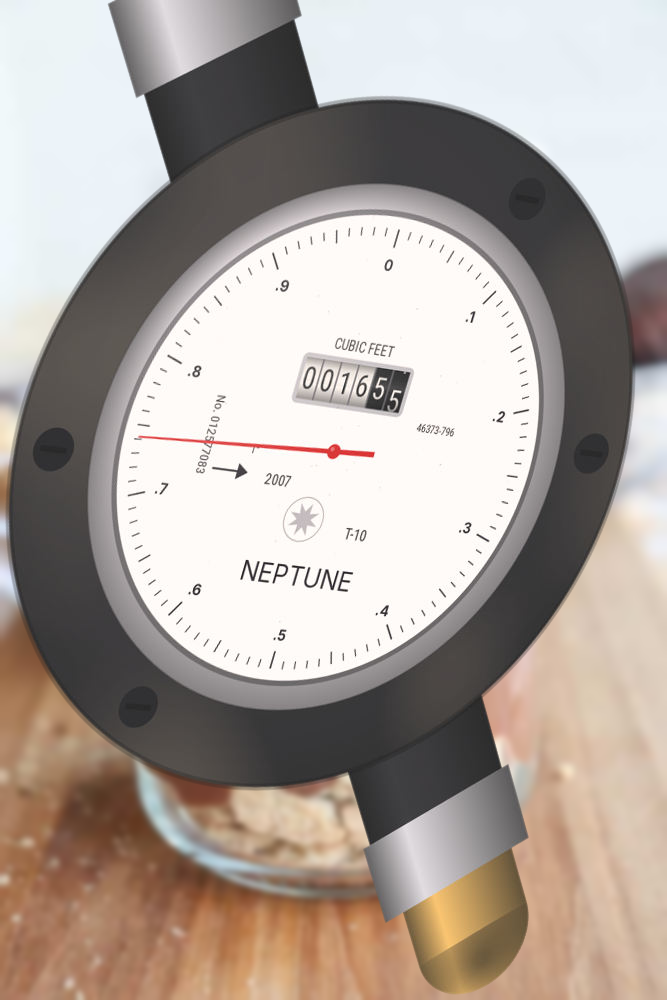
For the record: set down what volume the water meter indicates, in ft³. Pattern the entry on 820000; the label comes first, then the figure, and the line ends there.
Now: 1654.74
